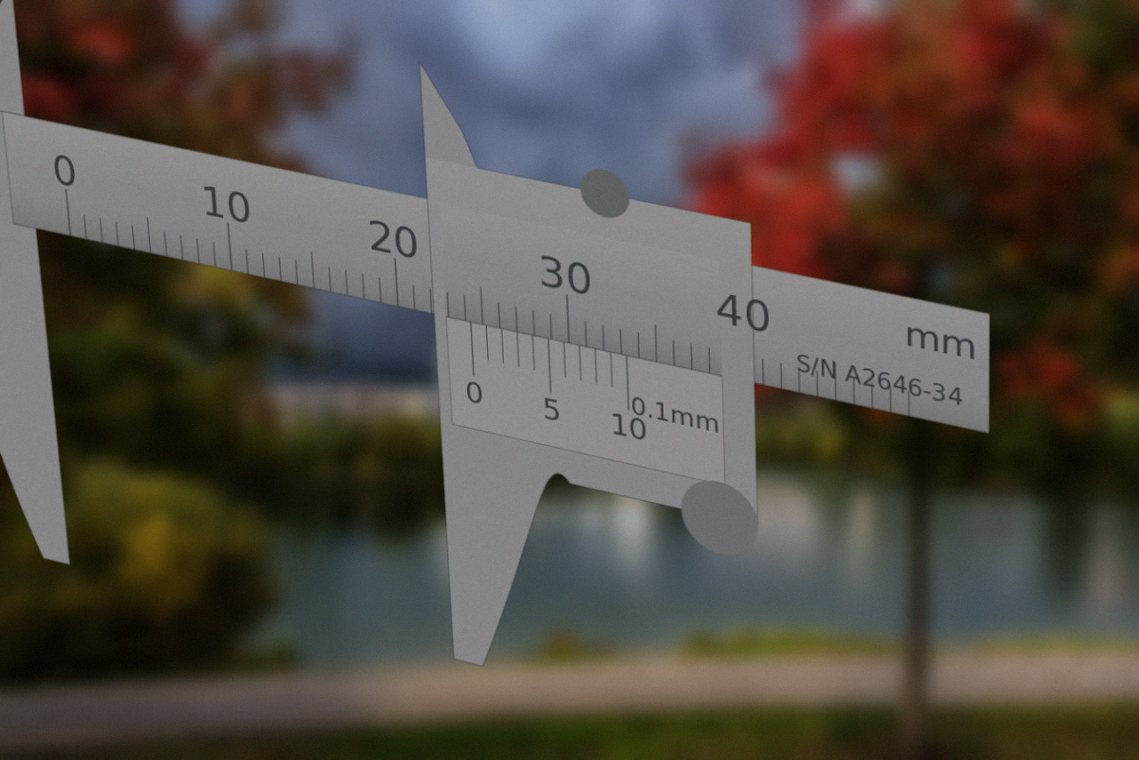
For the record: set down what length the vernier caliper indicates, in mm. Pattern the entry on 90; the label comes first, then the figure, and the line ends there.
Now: 24.3
